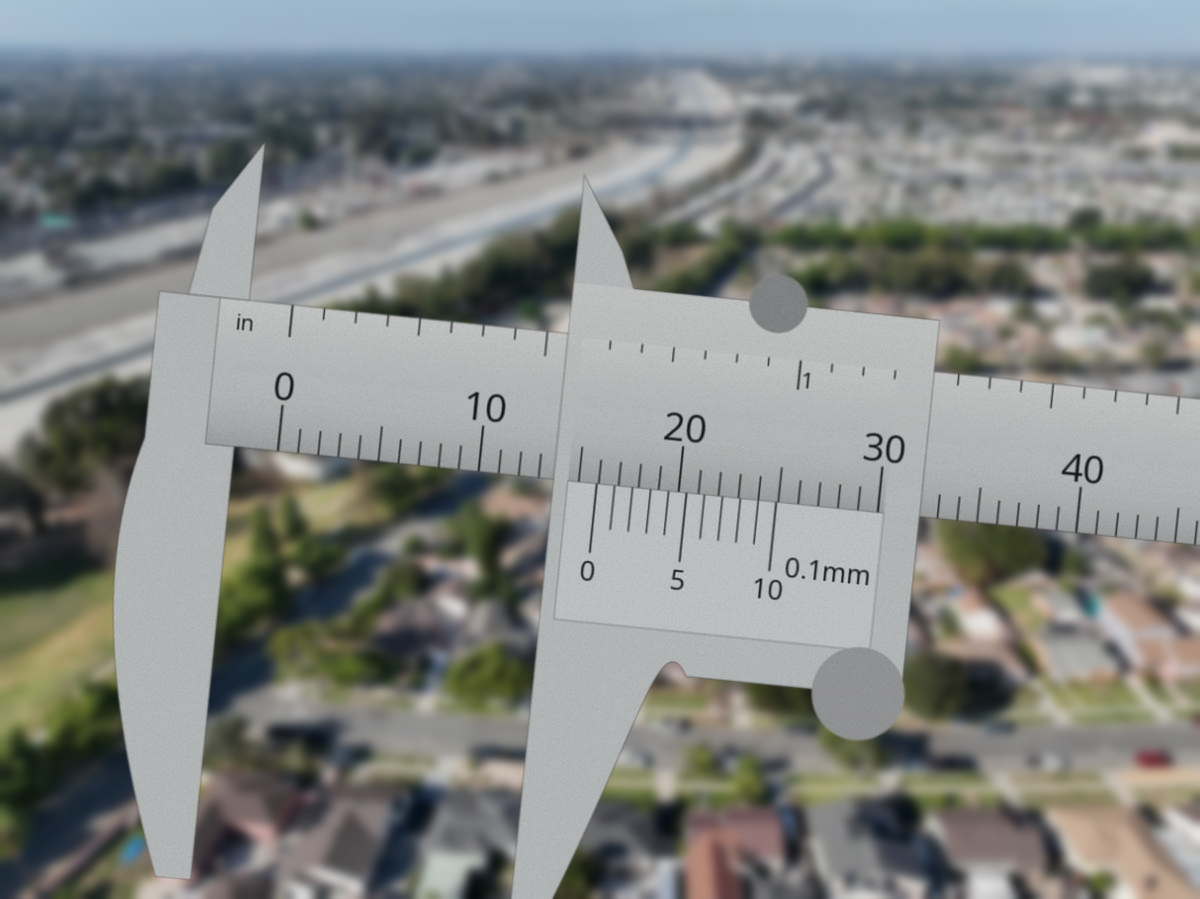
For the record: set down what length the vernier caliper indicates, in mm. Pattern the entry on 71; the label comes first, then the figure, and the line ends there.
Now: 15.9
